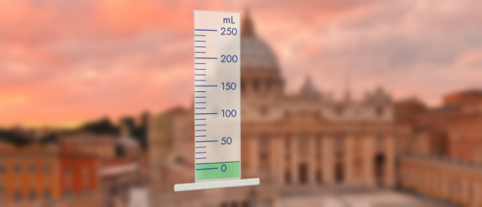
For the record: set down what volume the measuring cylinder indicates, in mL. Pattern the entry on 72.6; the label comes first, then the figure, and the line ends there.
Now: 10
